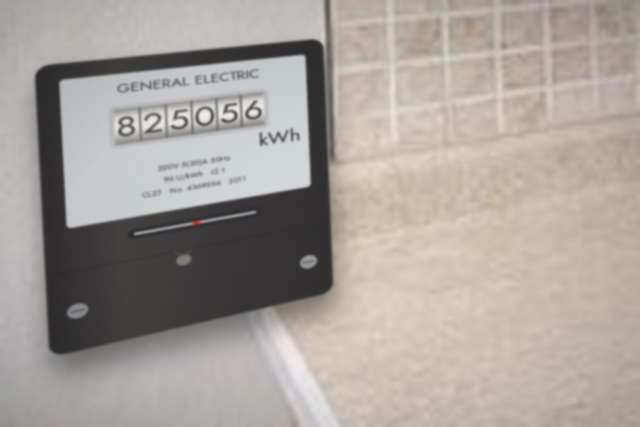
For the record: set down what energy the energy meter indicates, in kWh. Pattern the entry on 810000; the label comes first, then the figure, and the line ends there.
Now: 825056
